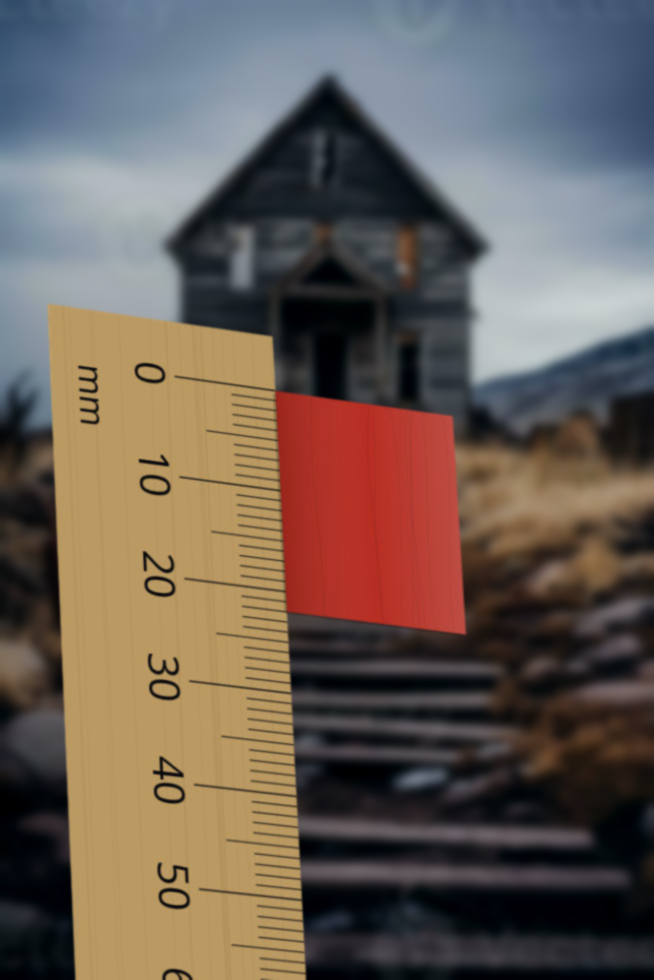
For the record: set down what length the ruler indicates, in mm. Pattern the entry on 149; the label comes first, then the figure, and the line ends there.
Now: 22
